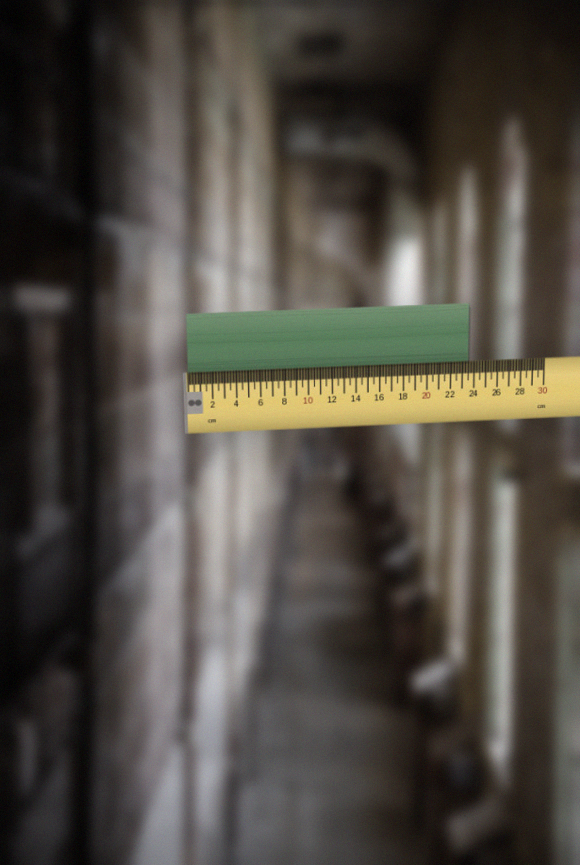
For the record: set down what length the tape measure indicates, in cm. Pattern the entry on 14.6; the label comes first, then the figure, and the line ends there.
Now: 23.5
